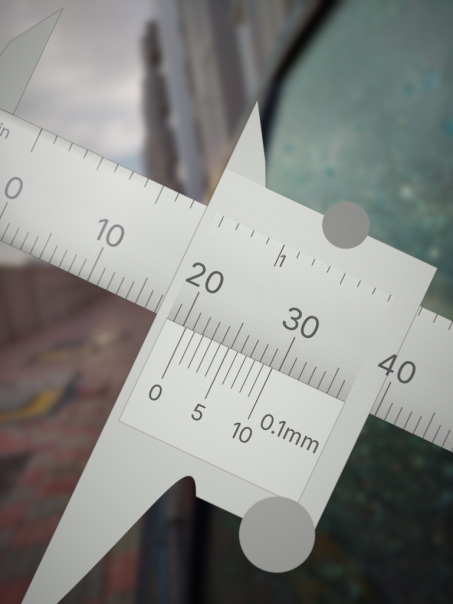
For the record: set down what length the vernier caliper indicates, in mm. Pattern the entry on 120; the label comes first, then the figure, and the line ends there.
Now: 20.3
